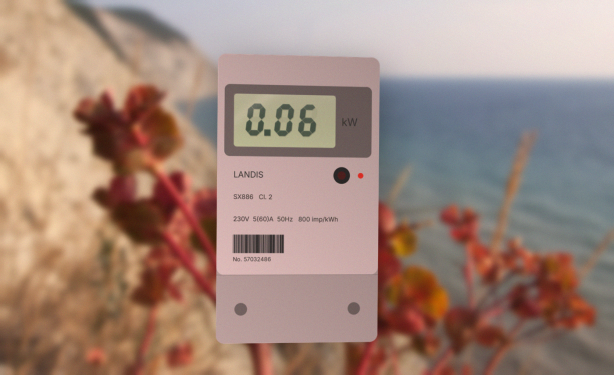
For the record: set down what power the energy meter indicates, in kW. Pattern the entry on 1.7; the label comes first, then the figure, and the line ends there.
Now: 0.06
